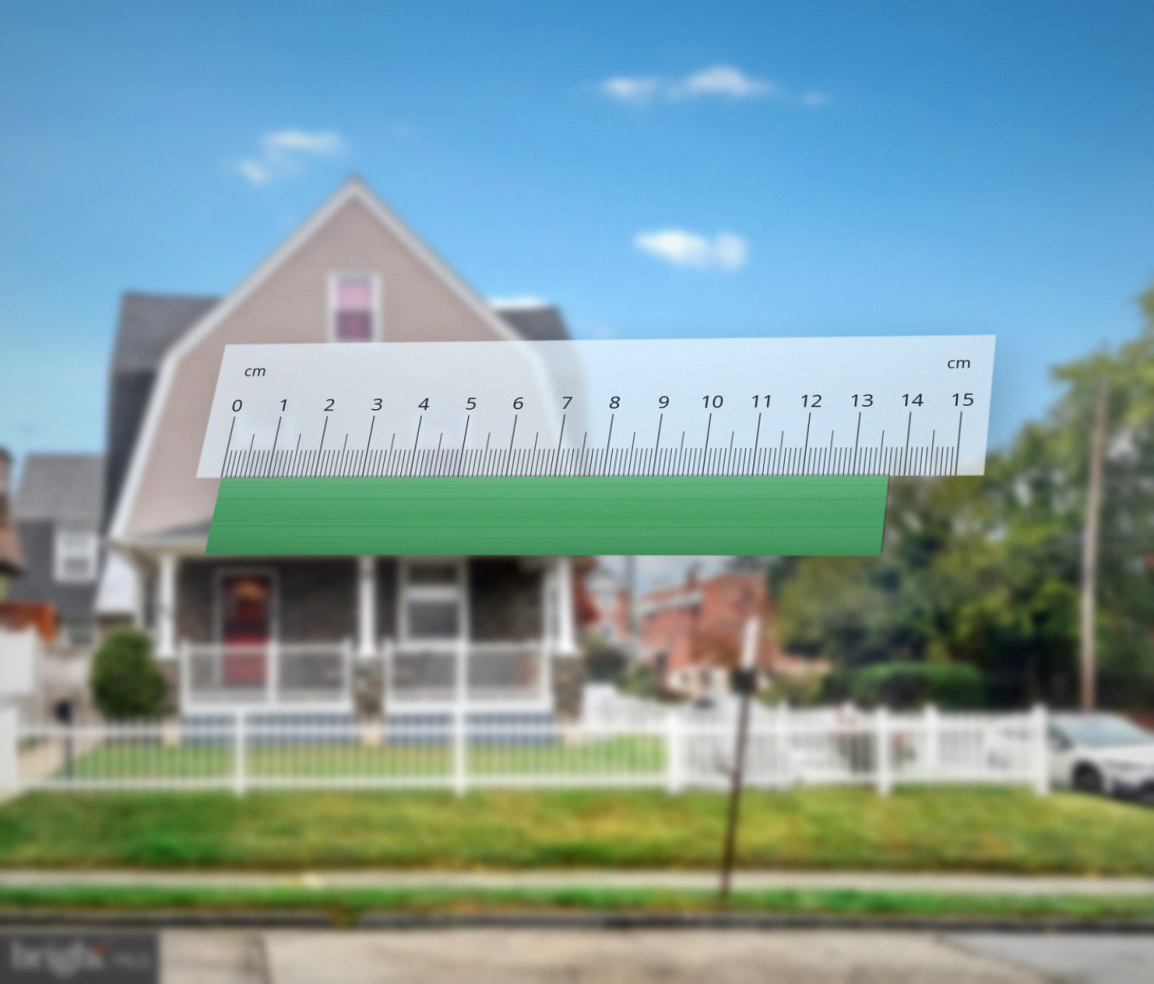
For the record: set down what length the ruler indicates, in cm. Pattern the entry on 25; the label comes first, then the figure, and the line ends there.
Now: 13.7
